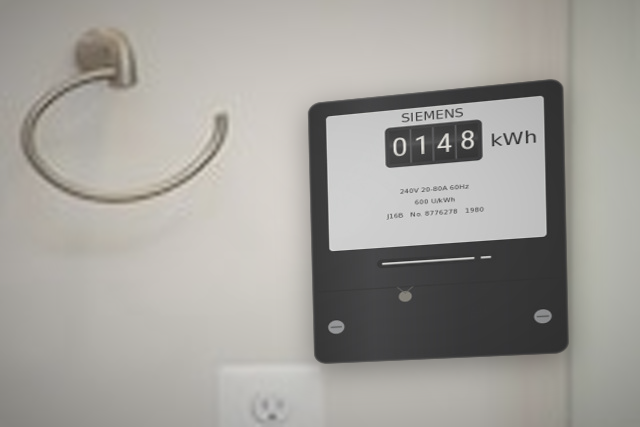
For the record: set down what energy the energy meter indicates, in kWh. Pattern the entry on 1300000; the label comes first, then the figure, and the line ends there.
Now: 148
